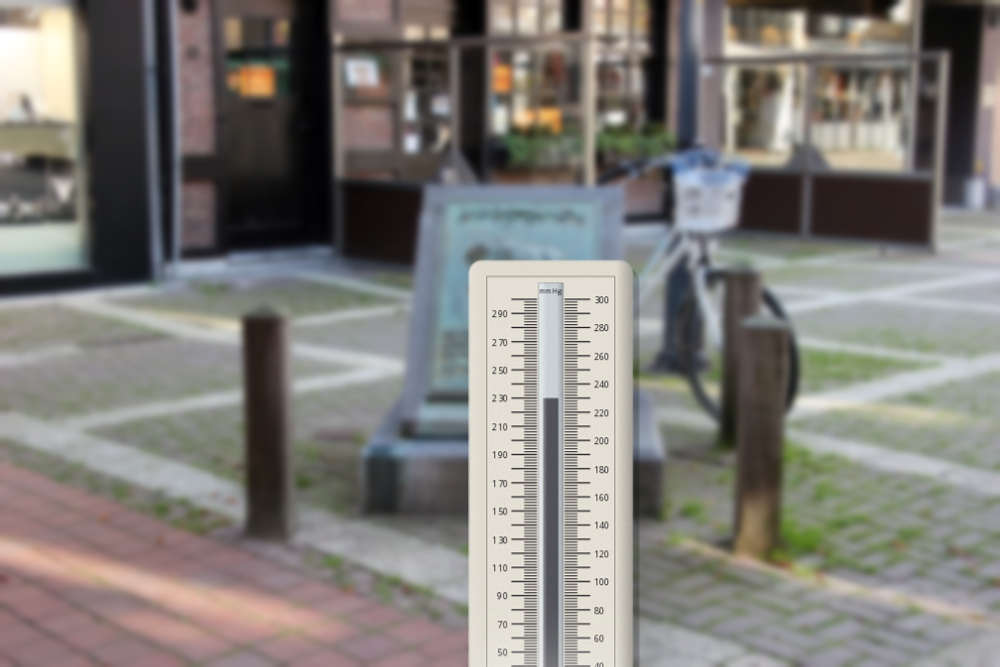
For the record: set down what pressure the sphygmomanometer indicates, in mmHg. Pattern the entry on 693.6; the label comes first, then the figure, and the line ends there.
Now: 230
